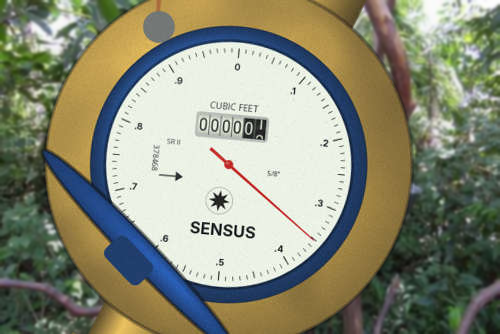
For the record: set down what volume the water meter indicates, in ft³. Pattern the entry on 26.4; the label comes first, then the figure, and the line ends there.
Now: 1.35
